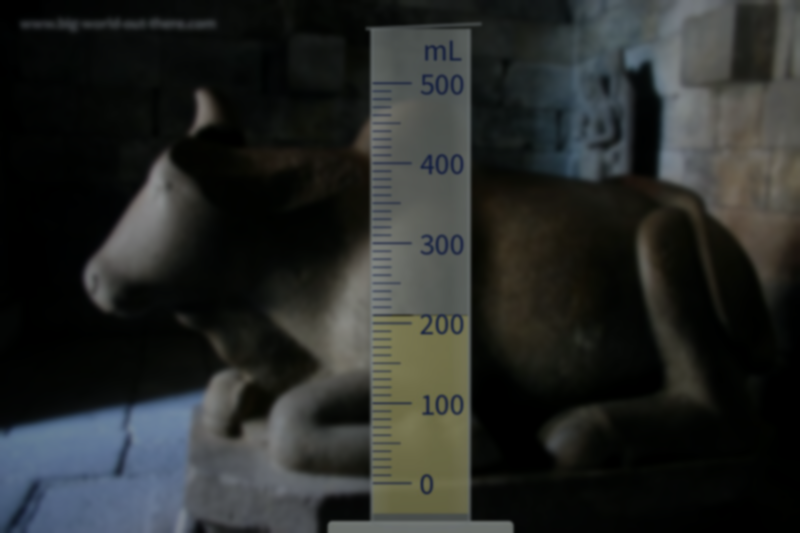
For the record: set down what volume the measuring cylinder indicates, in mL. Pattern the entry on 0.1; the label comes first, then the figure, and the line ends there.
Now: 210
